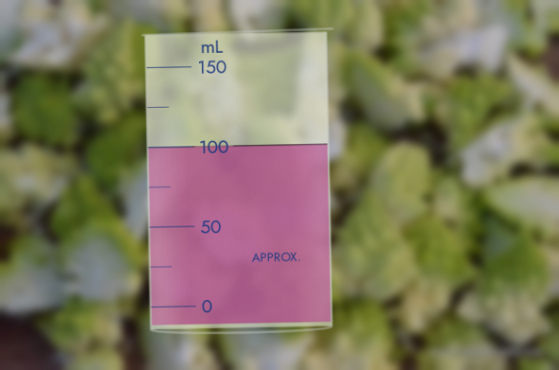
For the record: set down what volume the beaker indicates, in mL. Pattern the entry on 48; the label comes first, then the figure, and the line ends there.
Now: 100
